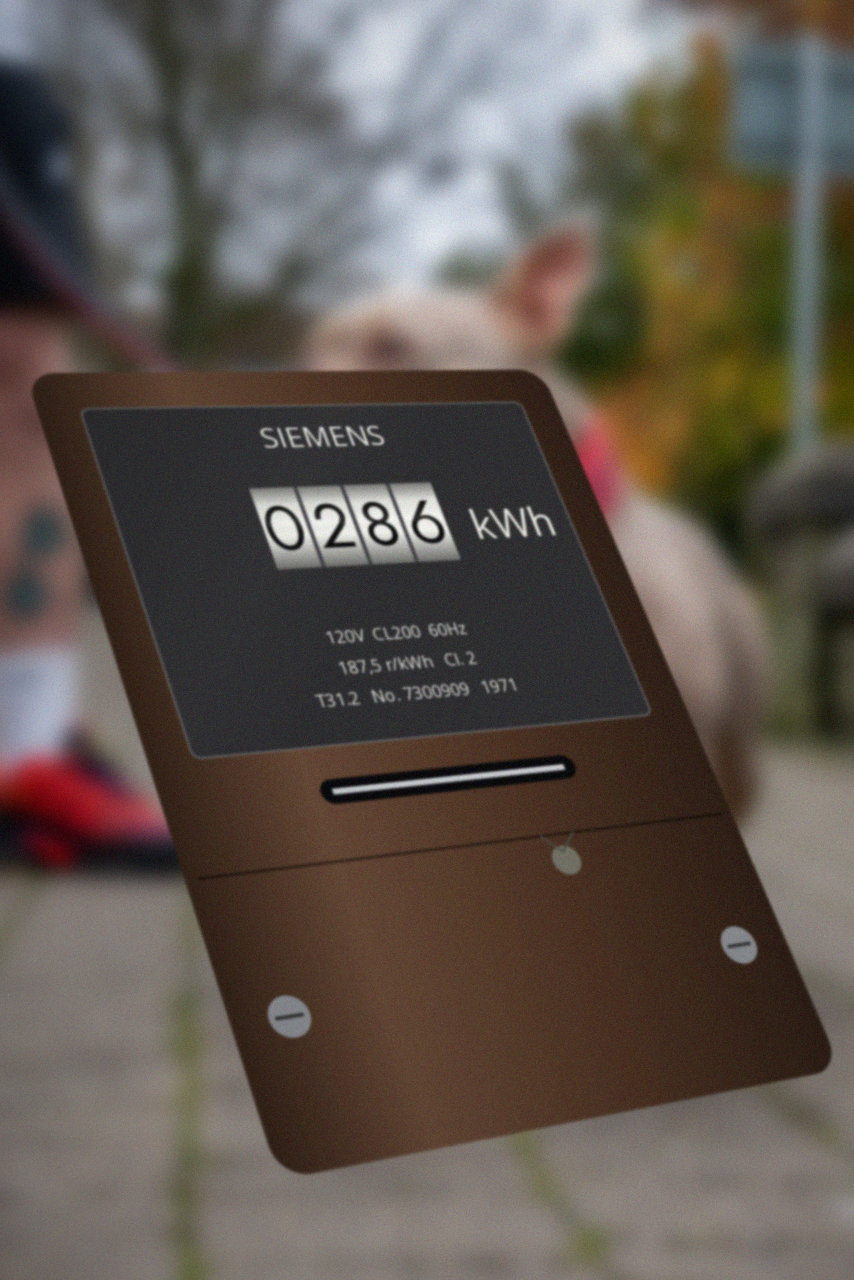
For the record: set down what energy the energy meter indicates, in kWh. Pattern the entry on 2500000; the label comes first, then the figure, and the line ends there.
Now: 286
